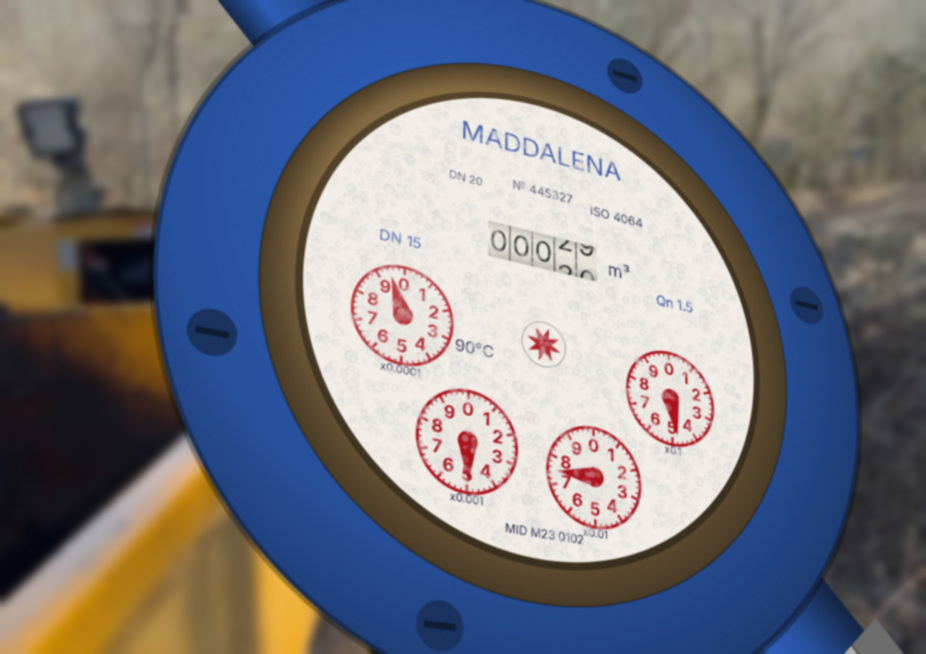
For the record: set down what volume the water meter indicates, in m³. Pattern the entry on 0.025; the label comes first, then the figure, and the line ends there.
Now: 29.4749
